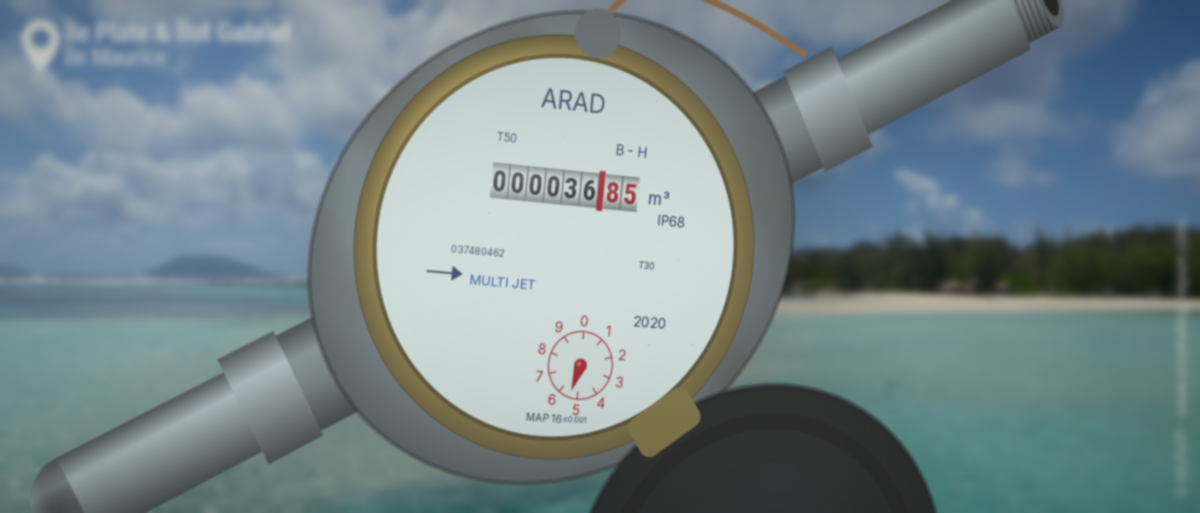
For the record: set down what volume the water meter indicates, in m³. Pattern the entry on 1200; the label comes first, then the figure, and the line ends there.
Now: 36.855
